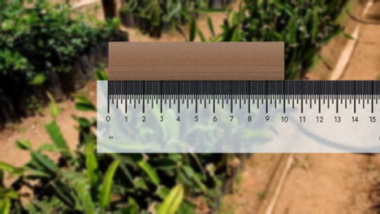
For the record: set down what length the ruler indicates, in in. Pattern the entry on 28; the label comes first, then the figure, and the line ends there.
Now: 10
